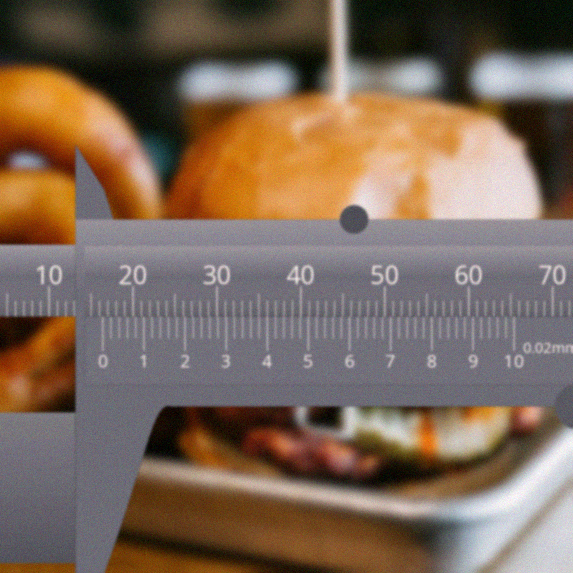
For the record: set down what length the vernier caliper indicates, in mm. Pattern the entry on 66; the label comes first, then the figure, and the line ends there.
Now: 16.4
